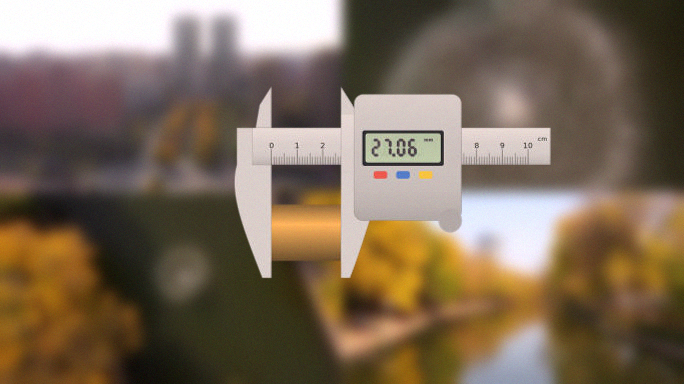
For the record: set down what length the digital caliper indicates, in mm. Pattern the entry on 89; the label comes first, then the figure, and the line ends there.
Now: 27.06
